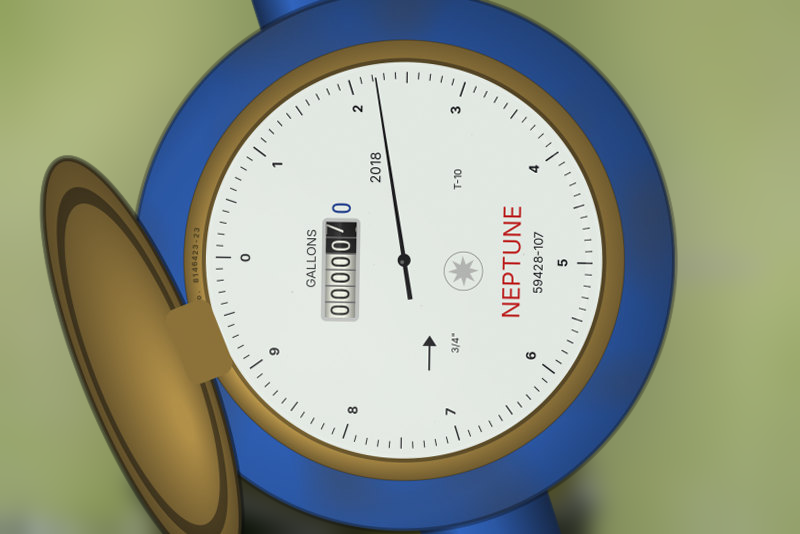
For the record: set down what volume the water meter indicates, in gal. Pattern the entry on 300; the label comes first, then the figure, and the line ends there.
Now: 72.2
